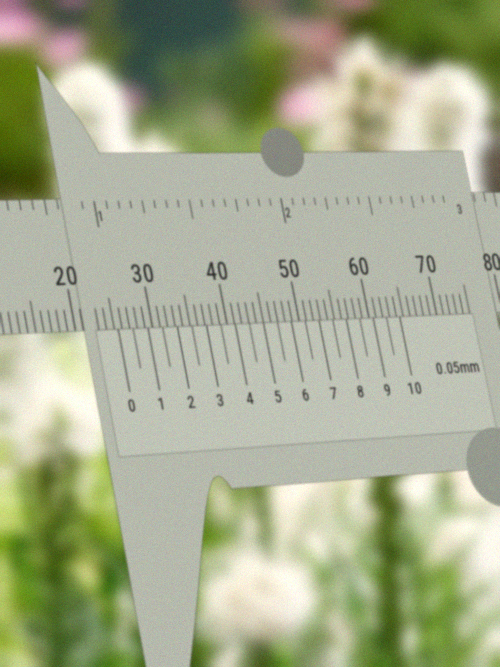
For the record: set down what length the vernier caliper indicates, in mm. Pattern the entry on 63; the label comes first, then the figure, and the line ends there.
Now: 25.5
